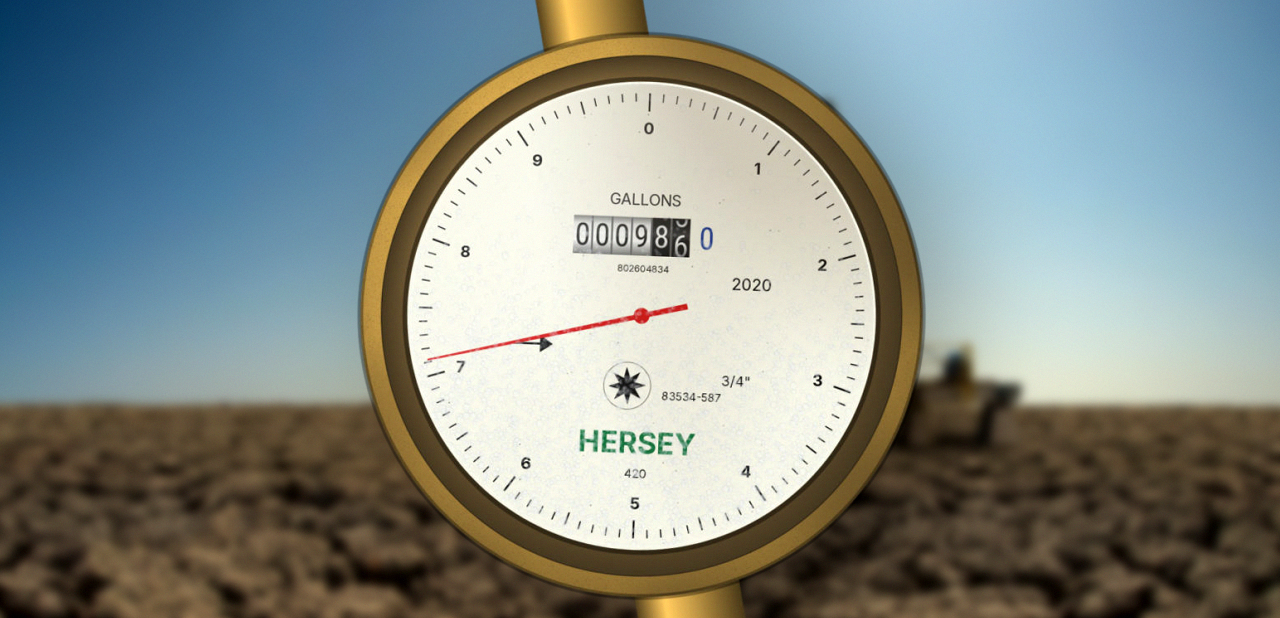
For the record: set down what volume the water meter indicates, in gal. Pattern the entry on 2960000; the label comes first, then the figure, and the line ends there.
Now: 9857.1
